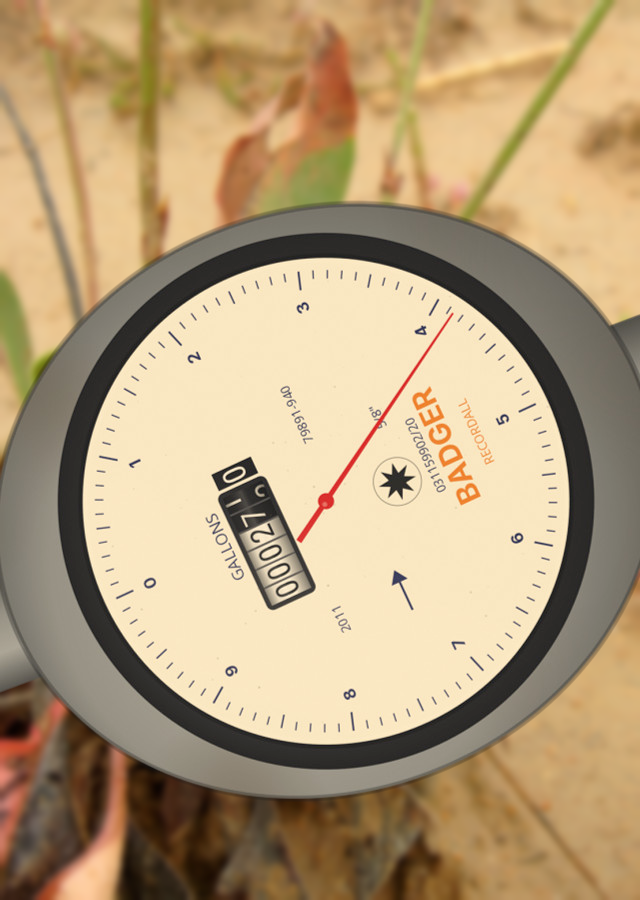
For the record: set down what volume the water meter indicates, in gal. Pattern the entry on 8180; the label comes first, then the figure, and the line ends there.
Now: 2714.1
